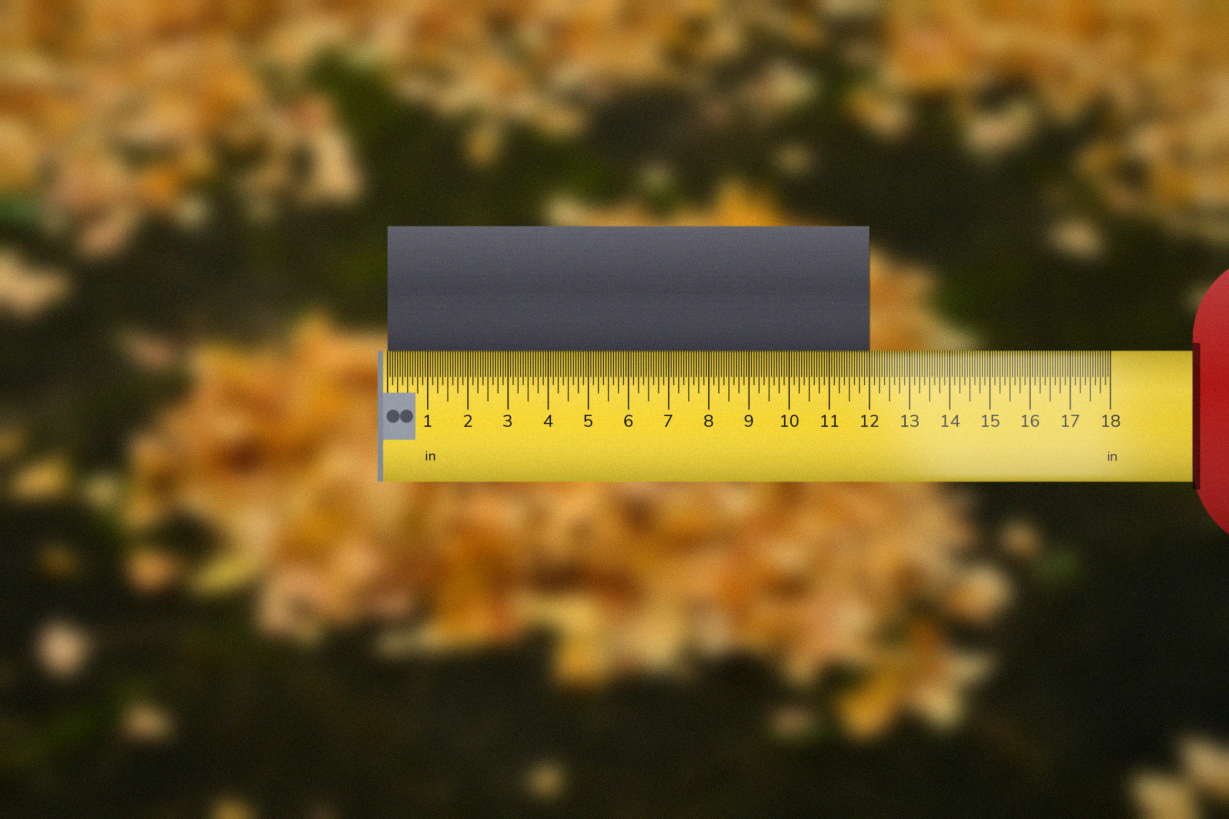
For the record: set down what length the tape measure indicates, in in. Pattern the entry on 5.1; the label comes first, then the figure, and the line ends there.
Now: 12
